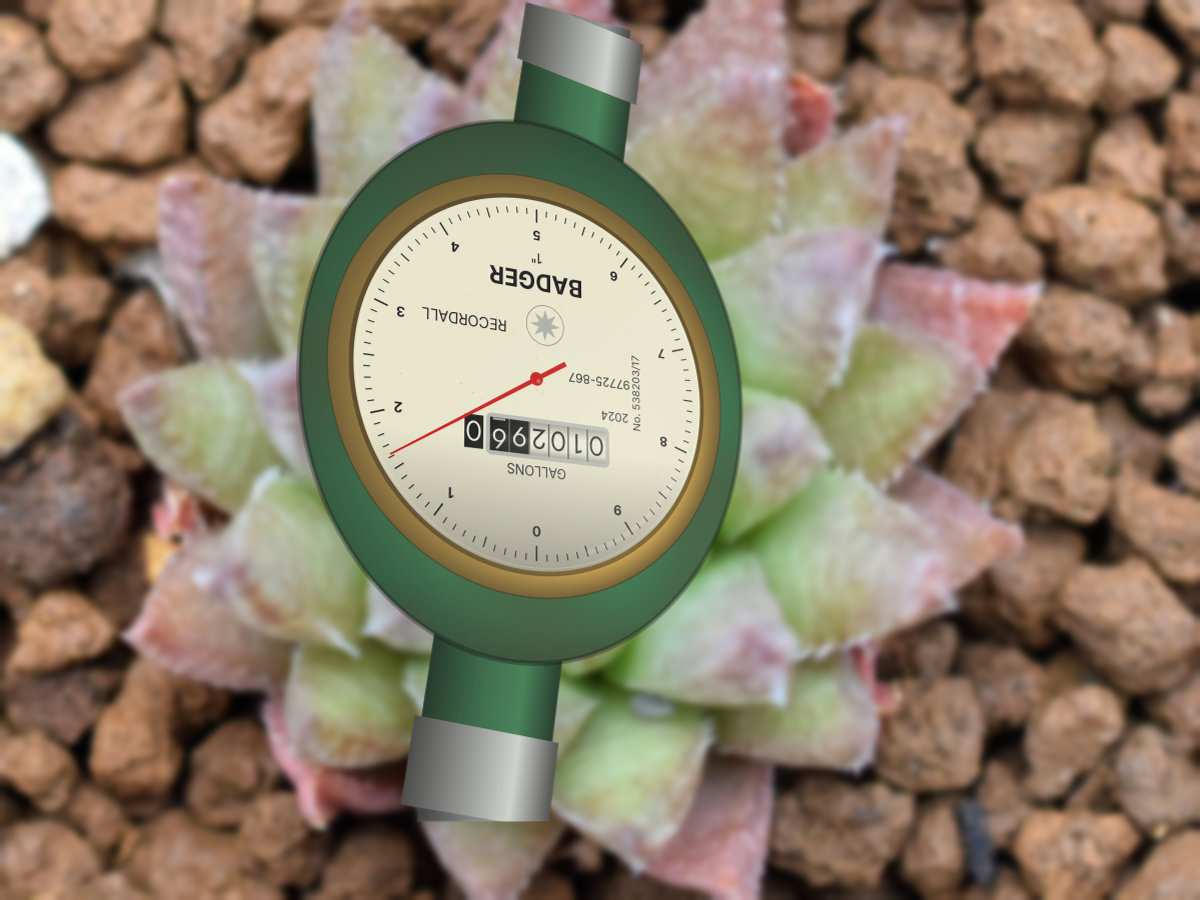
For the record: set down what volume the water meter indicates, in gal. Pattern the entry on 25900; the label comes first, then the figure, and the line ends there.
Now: 102961.6
